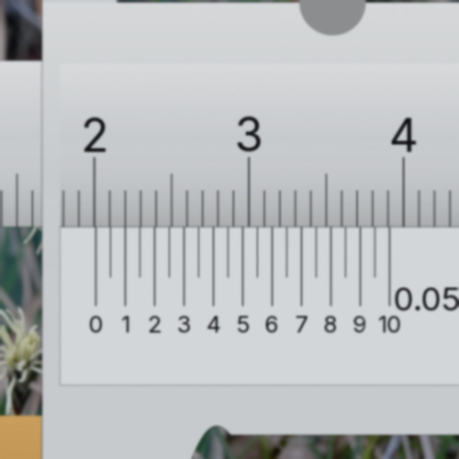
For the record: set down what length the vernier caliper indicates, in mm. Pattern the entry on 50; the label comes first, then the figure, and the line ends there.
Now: 20.1
